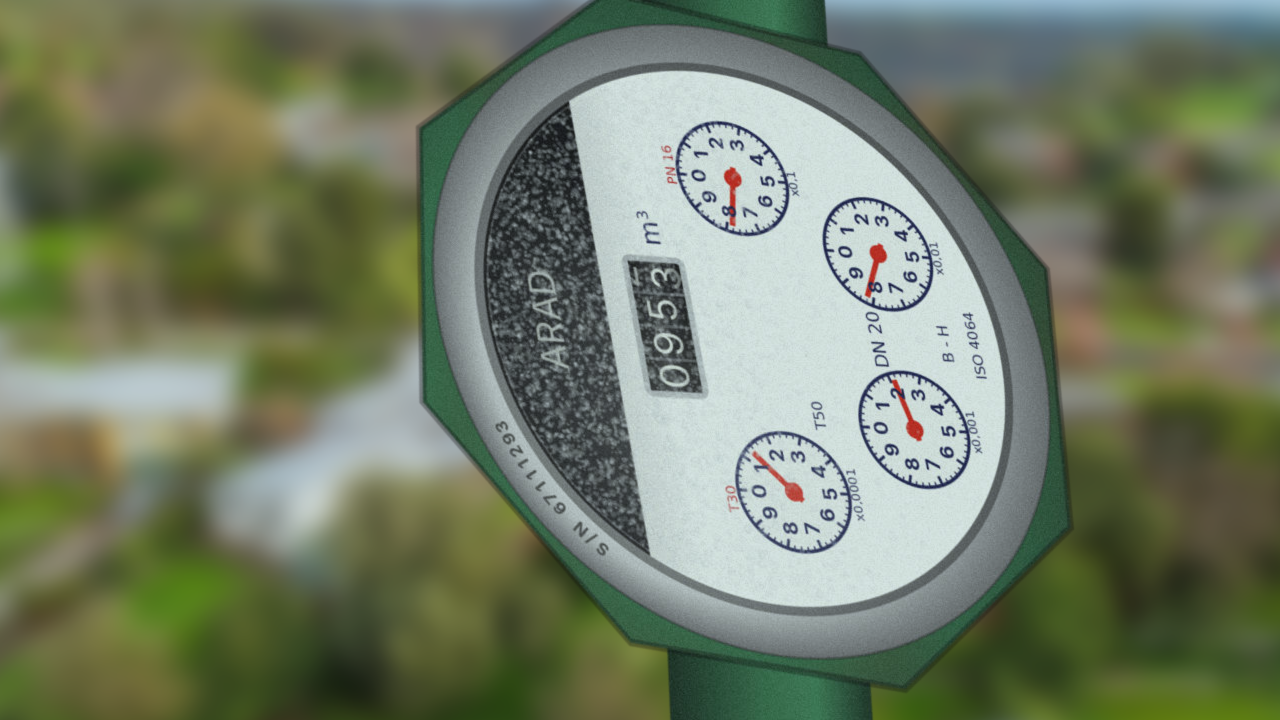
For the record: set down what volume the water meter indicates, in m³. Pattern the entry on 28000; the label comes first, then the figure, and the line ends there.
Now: 952.7821
